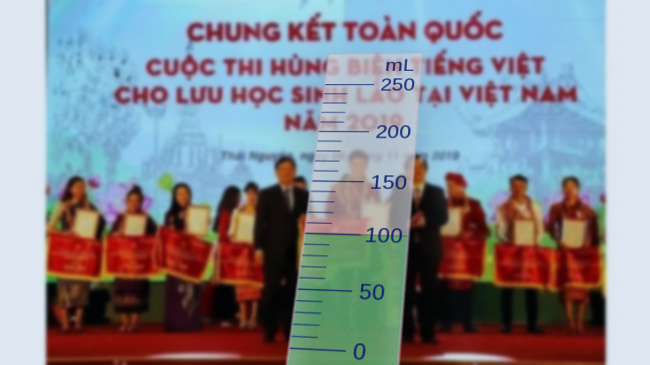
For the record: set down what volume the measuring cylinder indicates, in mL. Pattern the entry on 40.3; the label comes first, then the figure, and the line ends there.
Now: 100
